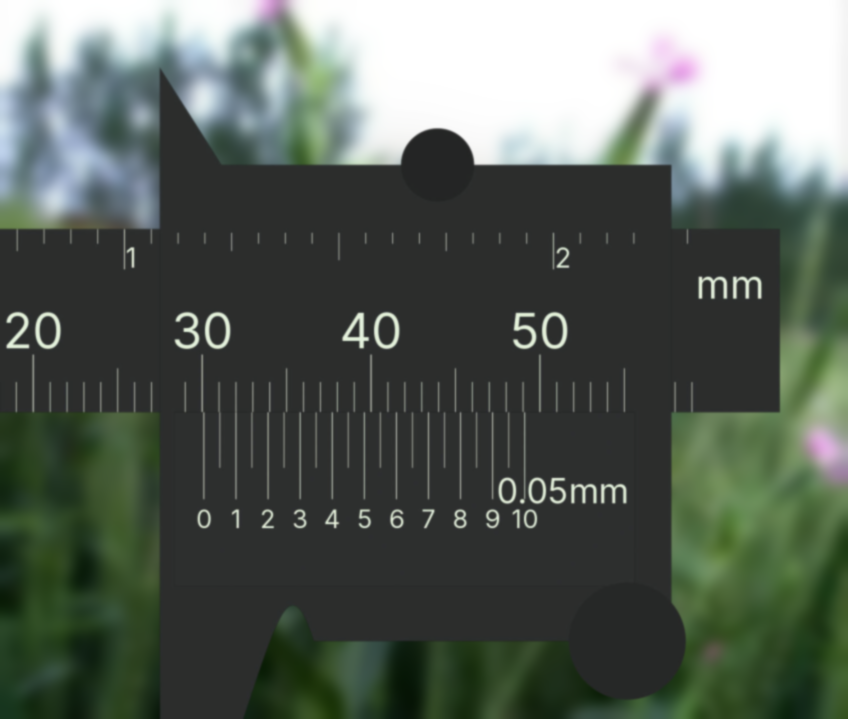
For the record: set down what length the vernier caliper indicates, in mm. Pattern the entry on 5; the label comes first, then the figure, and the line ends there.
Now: 30.1
